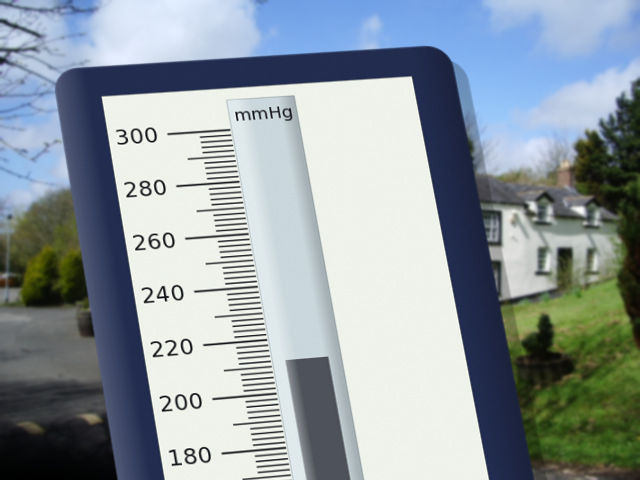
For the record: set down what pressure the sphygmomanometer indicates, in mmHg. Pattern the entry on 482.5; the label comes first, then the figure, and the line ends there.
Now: 212
